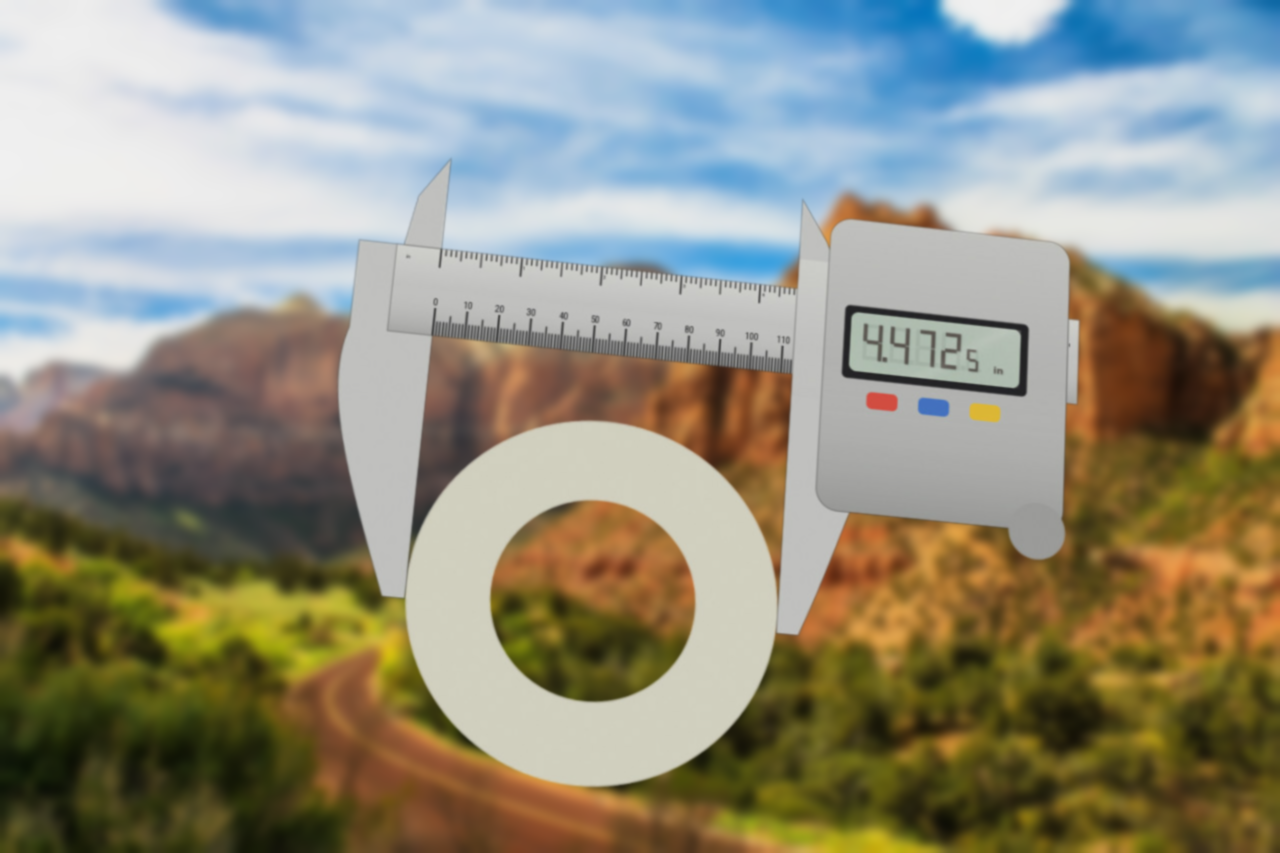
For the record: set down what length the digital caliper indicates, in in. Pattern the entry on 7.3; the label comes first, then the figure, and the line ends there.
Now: 4.4725
